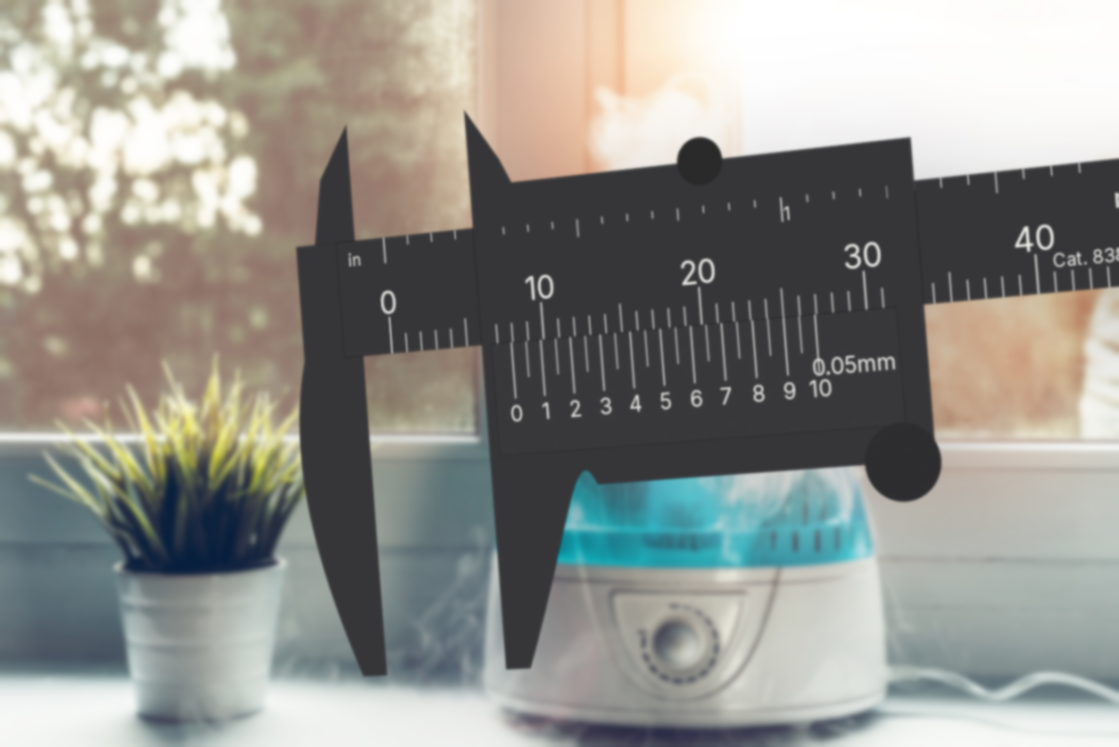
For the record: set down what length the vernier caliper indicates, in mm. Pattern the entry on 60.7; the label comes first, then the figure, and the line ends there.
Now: 7.9
